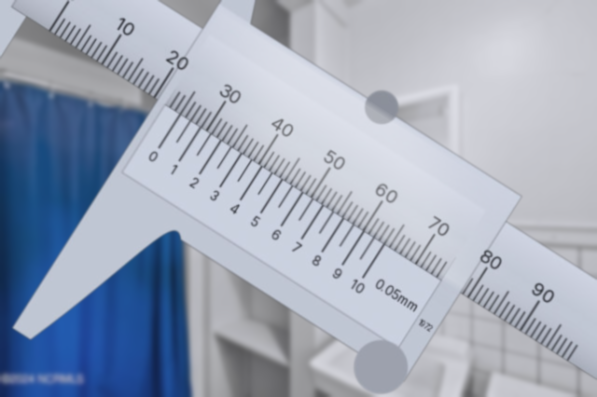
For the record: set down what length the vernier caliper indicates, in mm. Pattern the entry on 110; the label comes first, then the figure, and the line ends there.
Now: 25.0
